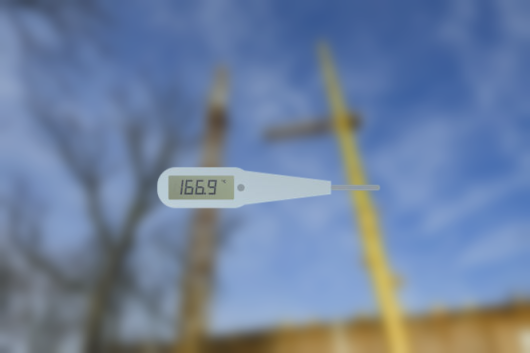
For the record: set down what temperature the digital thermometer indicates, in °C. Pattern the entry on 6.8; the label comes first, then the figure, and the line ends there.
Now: 166.9
